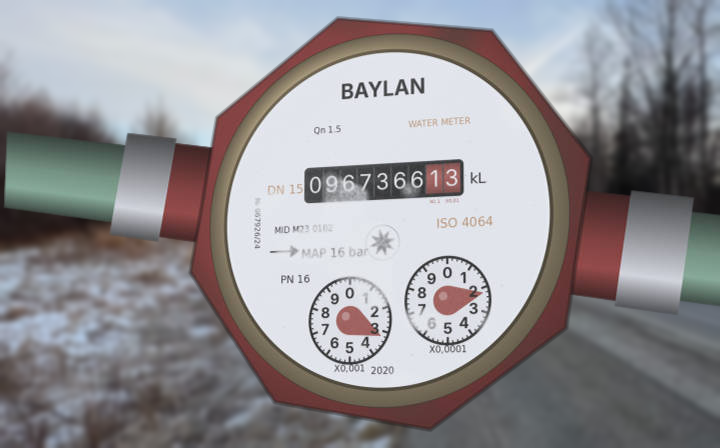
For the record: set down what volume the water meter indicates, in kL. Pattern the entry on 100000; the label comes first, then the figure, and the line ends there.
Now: 967366.1332
